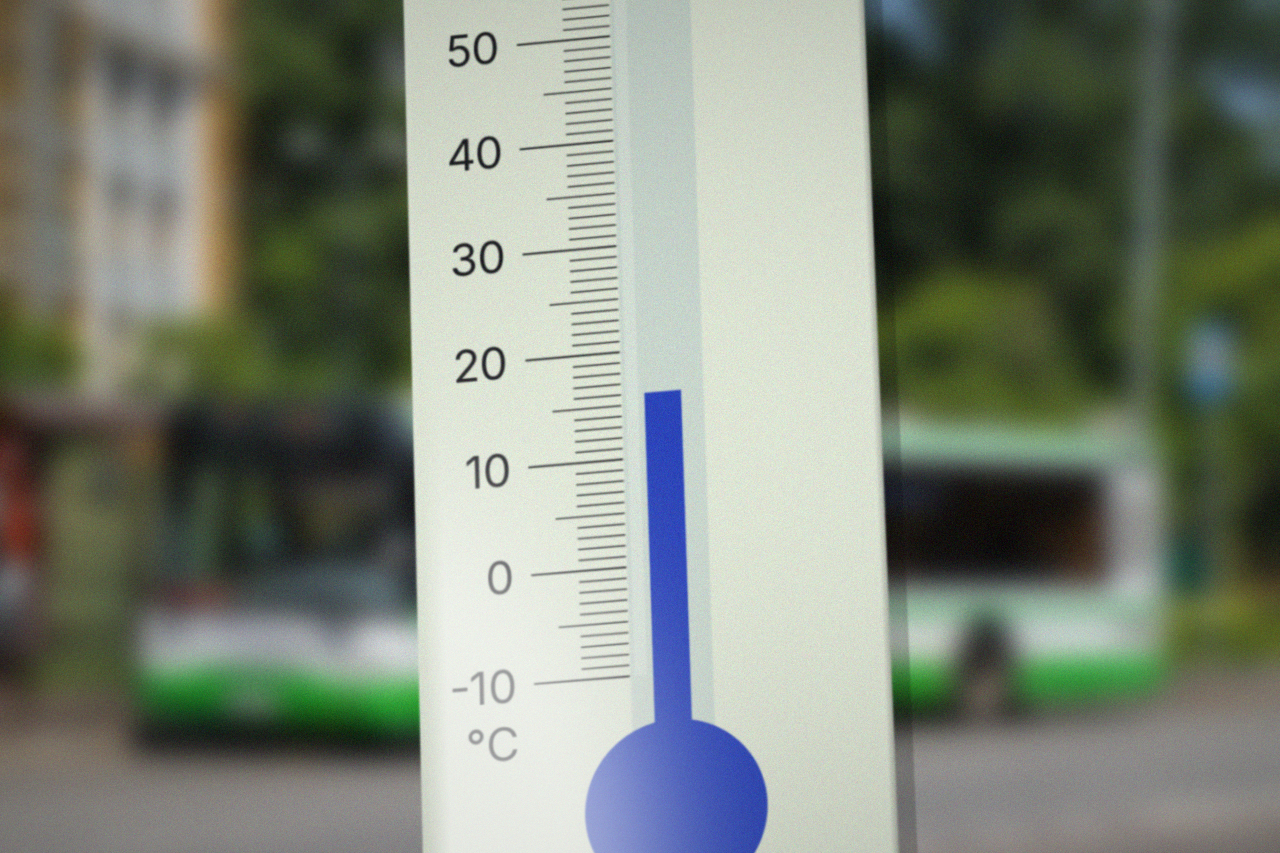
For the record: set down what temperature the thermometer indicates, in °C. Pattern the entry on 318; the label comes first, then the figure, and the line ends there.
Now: 16
